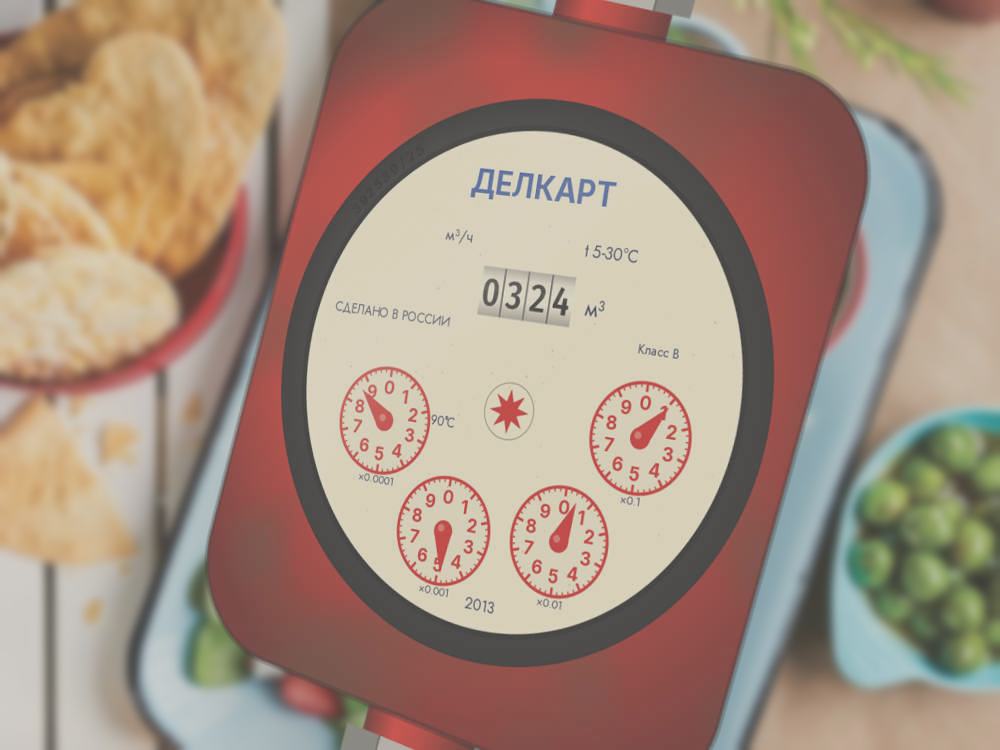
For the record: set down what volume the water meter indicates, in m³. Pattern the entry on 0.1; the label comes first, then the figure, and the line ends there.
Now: 324.1048
